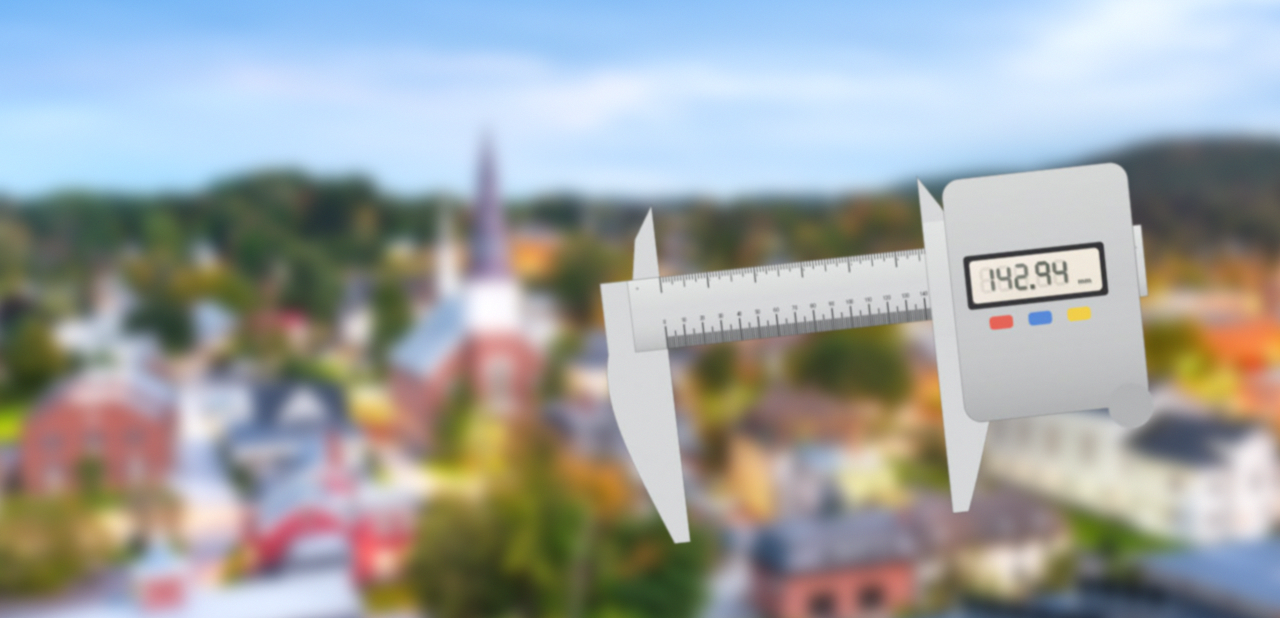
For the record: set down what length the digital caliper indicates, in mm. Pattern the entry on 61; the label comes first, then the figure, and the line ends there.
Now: 142.94
